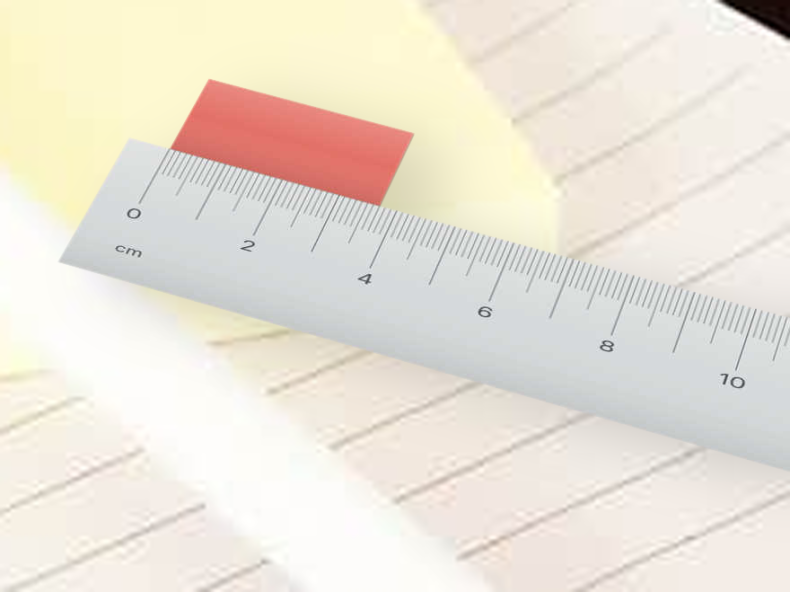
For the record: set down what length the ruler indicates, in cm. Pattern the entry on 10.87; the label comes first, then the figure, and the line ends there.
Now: 3.7
